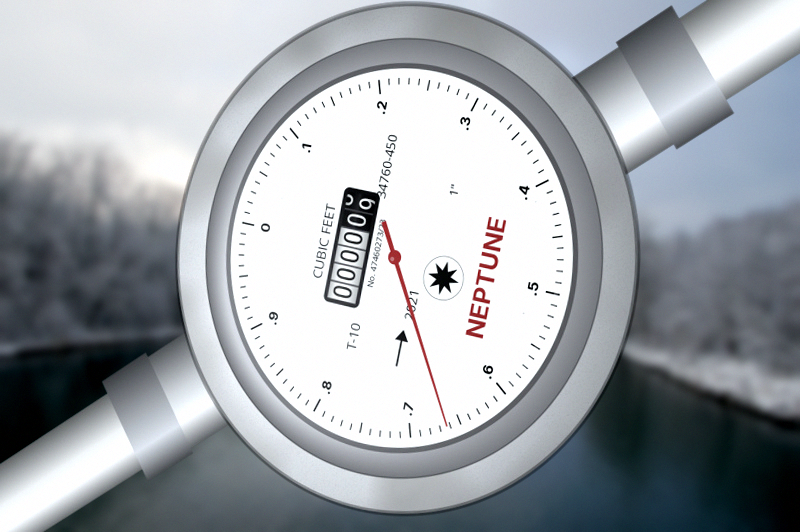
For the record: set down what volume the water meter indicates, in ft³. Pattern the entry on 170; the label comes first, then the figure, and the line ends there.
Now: 8.66
